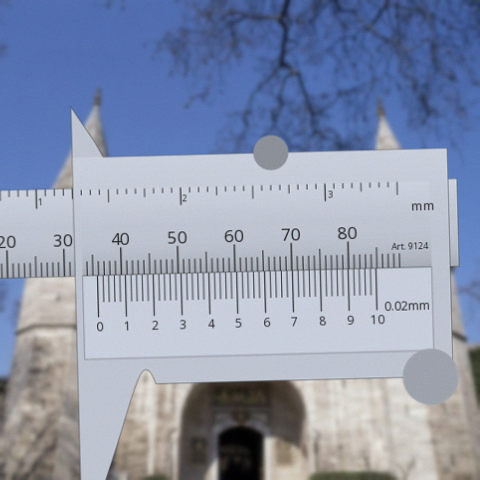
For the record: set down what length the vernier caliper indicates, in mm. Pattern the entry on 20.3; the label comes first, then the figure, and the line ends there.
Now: 35.8
